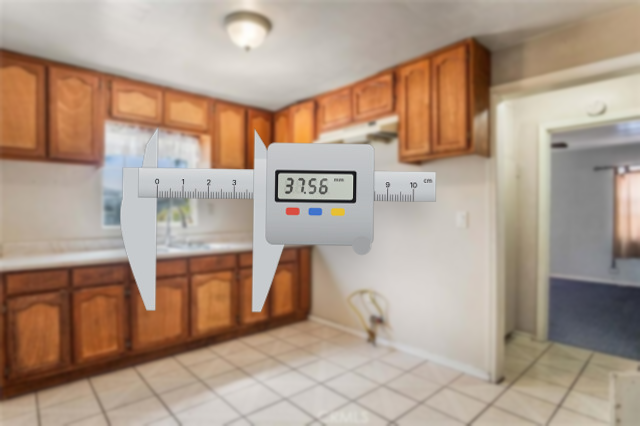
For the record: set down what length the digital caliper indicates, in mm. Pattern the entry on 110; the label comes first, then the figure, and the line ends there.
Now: 37.56
